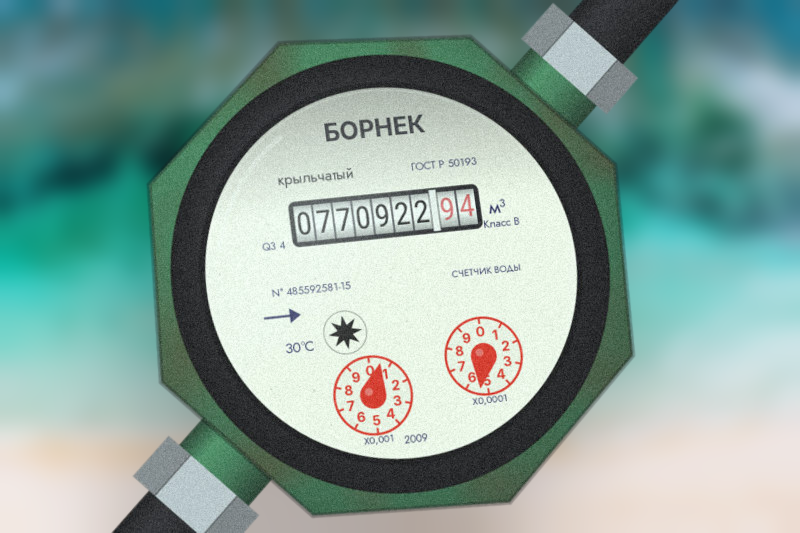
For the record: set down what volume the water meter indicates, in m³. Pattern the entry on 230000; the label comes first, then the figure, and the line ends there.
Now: 770922.9405
